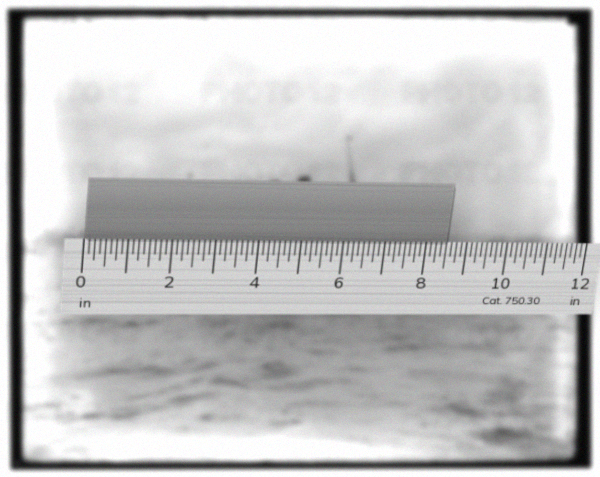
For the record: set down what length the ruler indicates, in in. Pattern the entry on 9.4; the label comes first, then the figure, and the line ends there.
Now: 8.5
